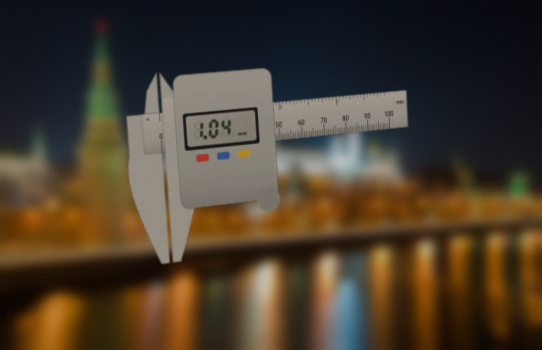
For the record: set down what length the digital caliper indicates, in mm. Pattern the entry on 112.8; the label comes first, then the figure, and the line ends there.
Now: 1.04
